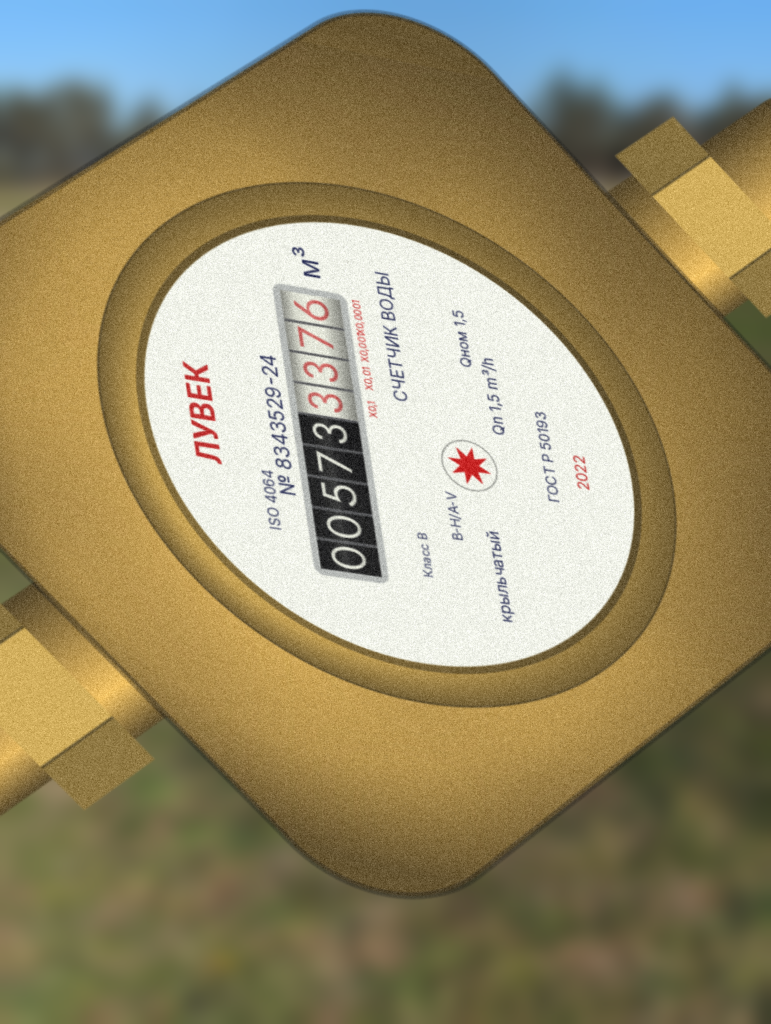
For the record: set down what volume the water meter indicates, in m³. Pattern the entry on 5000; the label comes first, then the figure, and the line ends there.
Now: 573.3376
